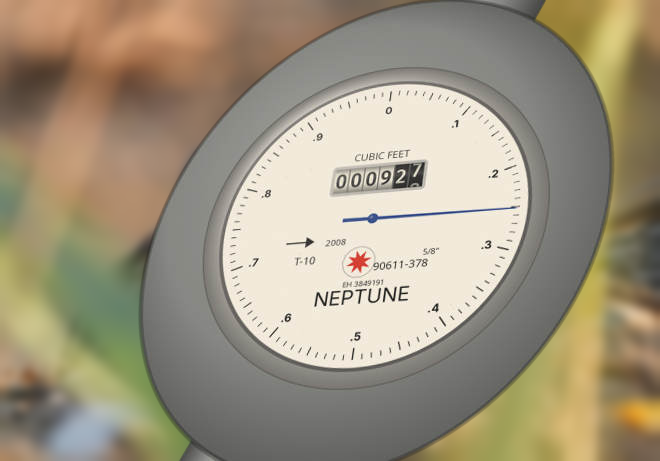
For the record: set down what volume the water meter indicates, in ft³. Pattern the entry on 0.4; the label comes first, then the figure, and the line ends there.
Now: 927.25
